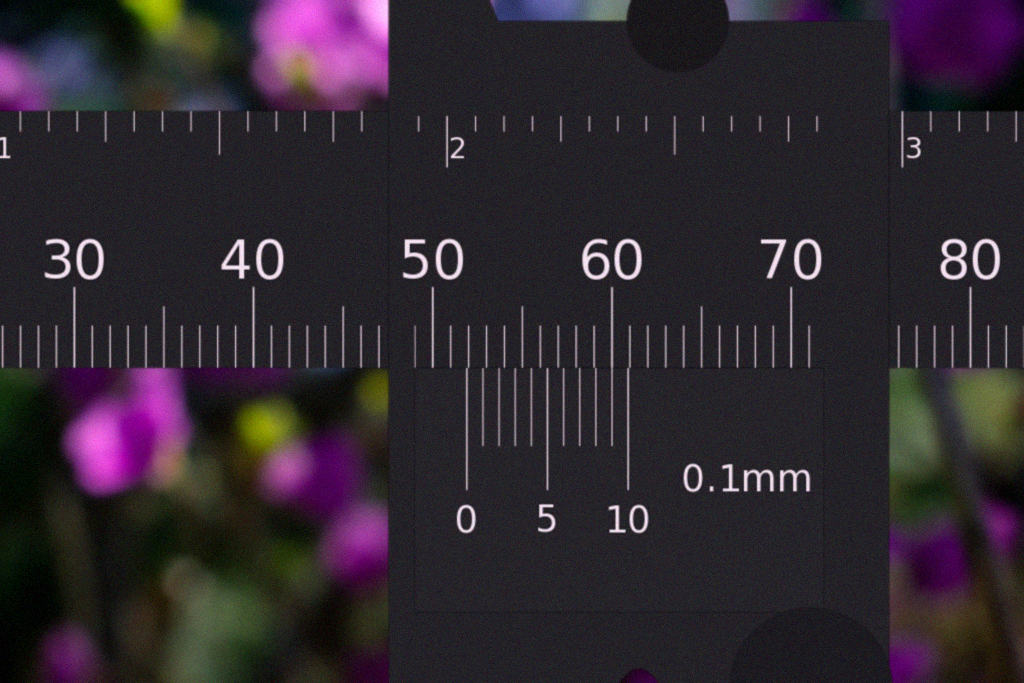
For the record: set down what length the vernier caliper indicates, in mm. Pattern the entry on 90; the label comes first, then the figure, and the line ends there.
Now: 51.9
